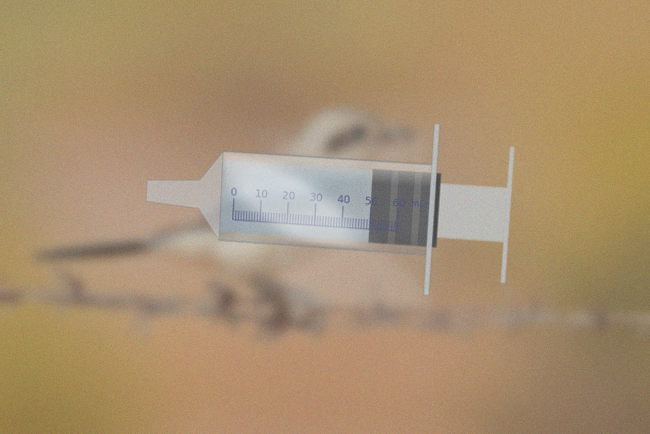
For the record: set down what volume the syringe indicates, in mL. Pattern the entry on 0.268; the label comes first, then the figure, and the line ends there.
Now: 50
